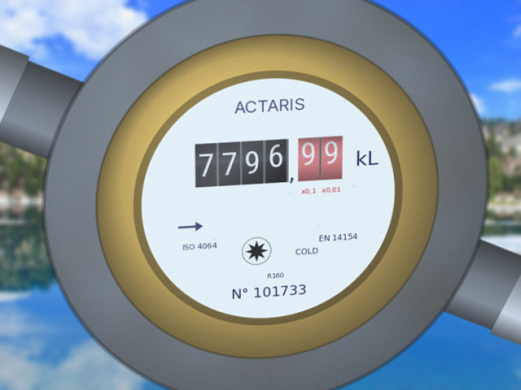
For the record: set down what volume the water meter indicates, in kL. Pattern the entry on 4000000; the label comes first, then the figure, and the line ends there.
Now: 7796.99
